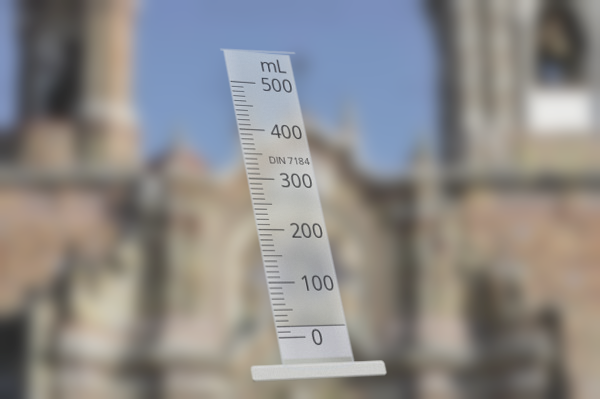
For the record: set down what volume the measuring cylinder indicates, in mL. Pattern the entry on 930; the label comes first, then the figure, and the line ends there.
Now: 20
